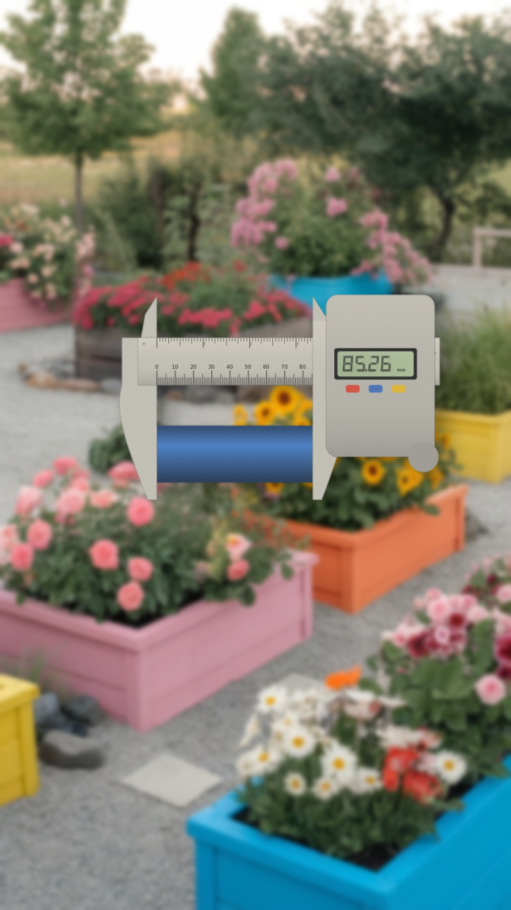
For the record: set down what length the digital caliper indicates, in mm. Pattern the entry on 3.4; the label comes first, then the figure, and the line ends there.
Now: 85.26
